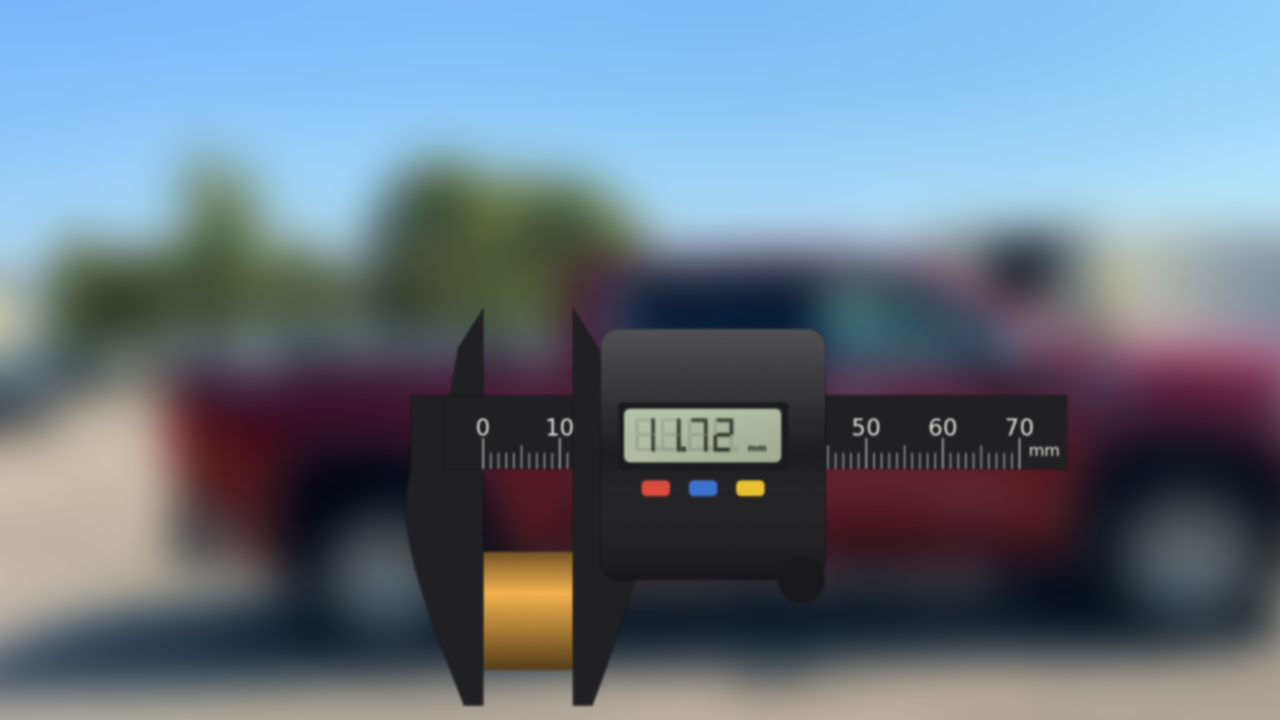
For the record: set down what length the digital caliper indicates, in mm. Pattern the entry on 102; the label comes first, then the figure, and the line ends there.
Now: 11.72
